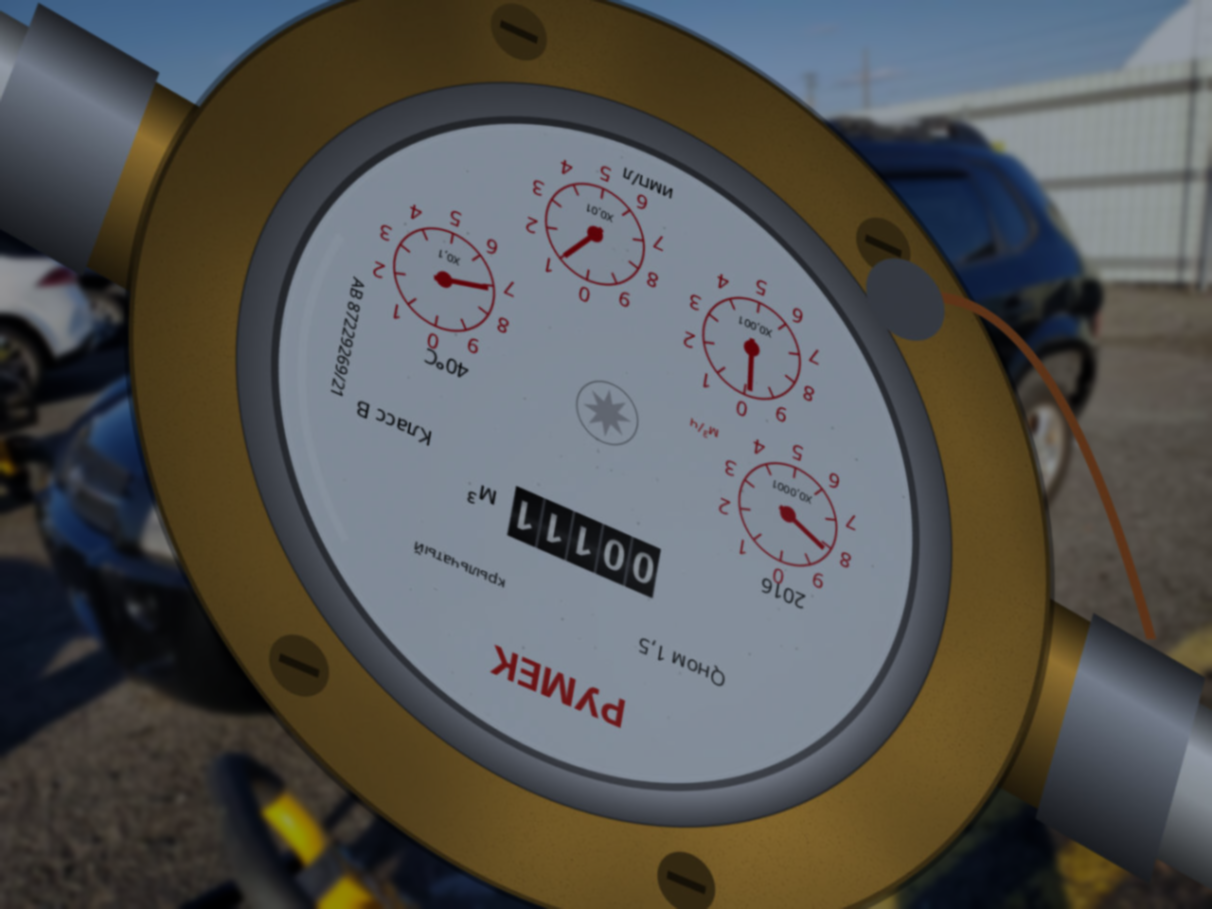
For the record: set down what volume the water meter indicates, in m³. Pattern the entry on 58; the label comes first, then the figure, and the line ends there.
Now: 111.7098
